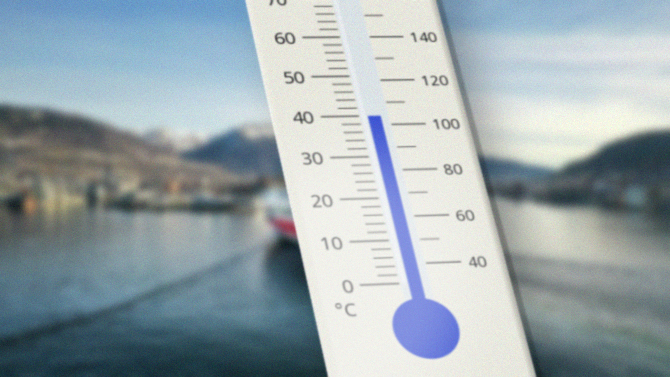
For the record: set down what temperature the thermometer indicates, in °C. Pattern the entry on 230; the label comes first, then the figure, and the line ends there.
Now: 40
